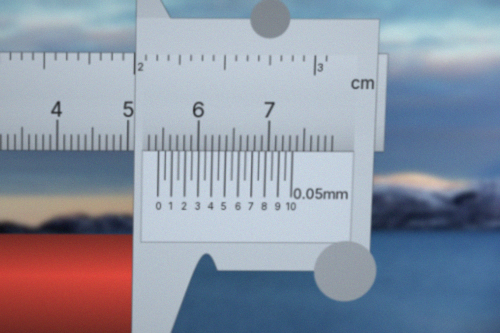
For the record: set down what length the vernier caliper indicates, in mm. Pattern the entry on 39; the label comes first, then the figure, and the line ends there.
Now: 54.4
